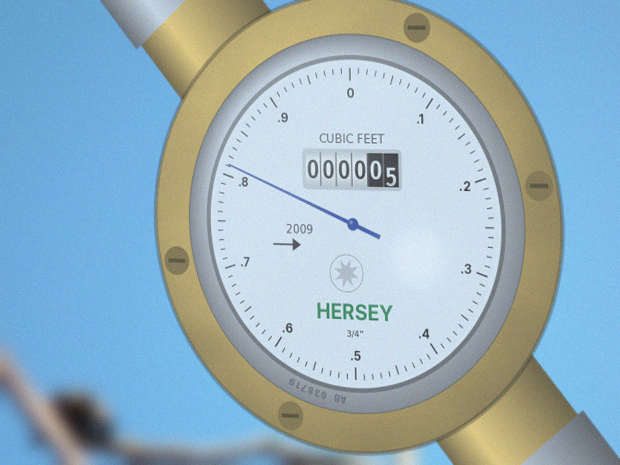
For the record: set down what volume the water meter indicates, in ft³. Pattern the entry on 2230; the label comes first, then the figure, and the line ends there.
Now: 4.81
